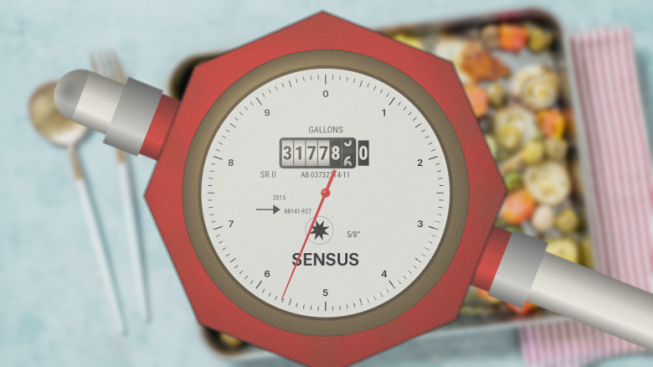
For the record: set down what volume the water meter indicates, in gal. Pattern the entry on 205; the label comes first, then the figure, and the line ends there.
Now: 3177855.6
